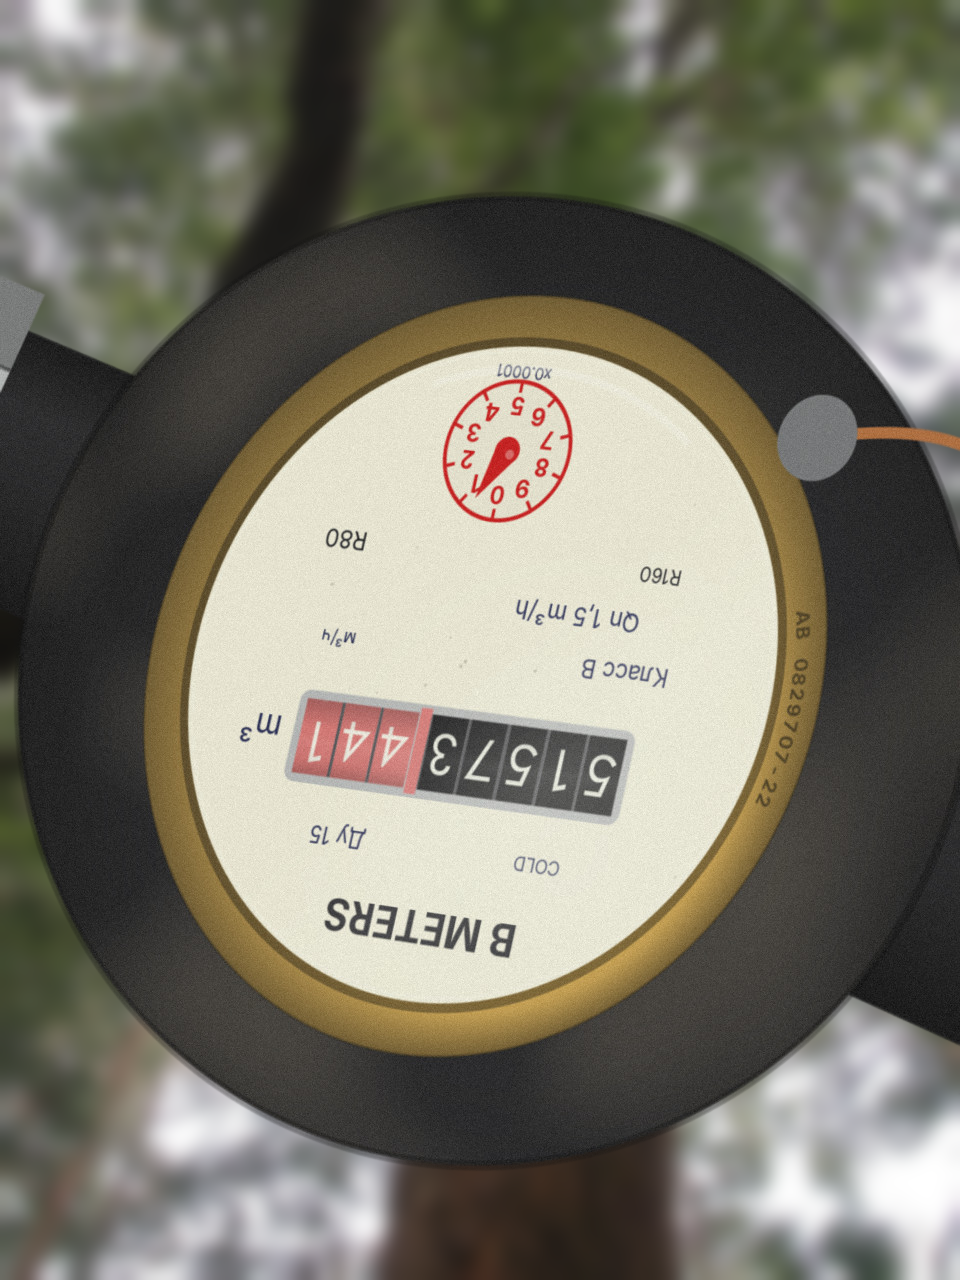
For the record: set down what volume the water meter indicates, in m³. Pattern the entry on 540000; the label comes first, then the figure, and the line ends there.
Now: 51573.4410
